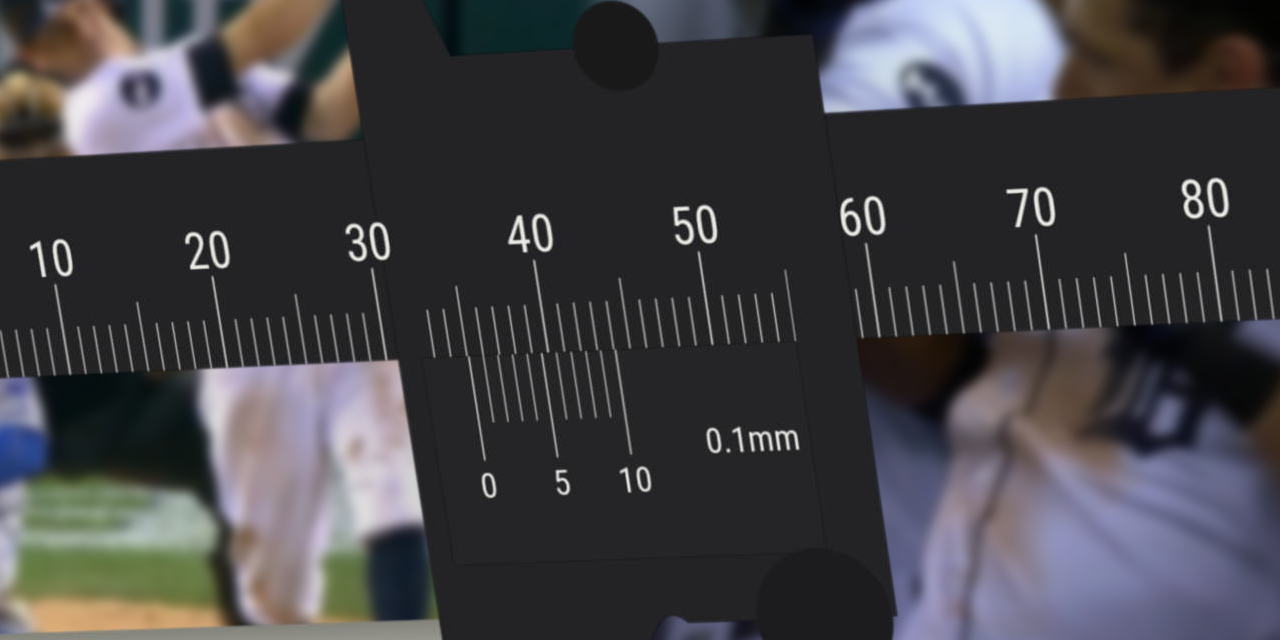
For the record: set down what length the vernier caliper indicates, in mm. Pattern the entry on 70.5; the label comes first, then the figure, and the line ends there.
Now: 35.1
